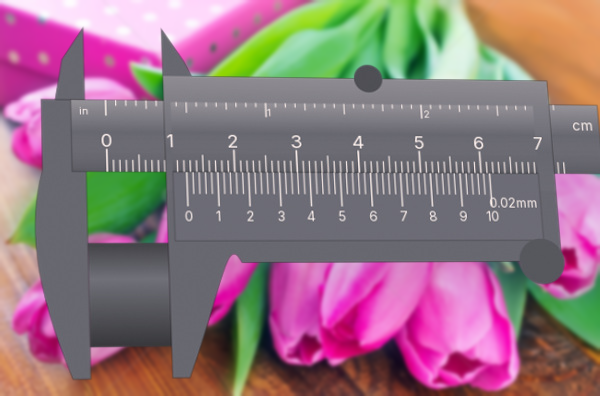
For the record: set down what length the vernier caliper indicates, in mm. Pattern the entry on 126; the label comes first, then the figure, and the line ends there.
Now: 12.4
